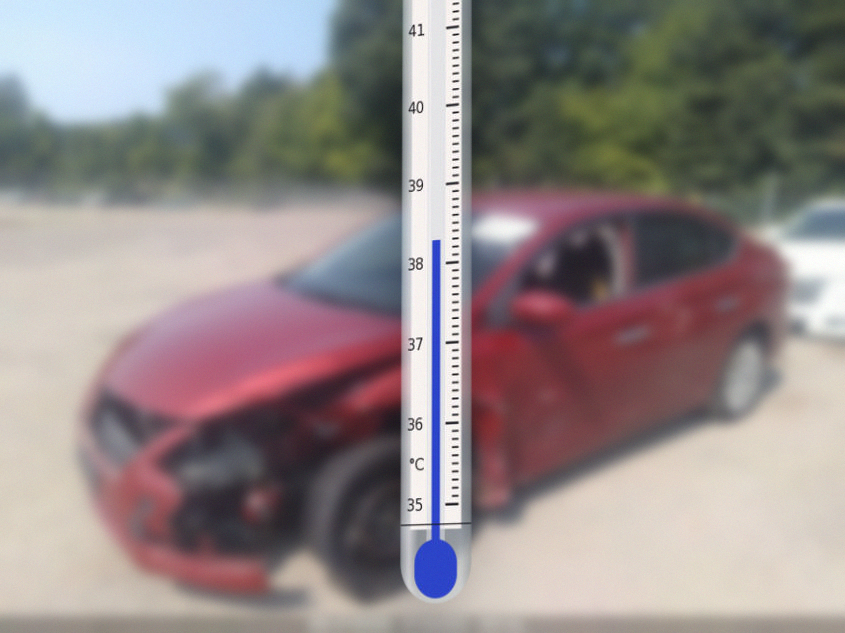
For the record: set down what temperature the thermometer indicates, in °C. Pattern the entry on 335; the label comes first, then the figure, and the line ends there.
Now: 38.3
